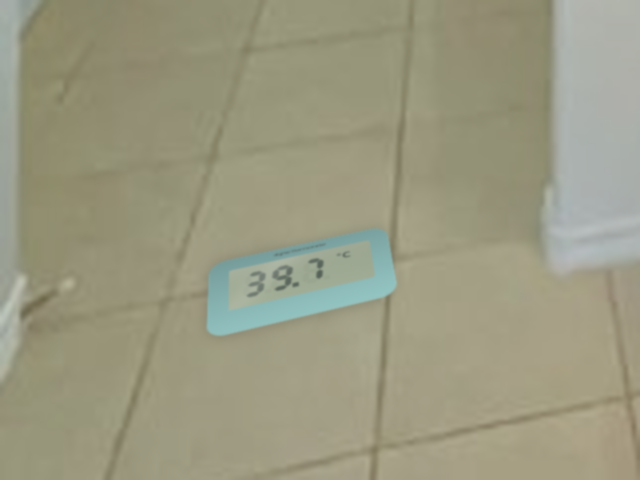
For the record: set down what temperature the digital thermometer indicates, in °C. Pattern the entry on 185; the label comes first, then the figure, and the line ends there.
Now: 39.7
